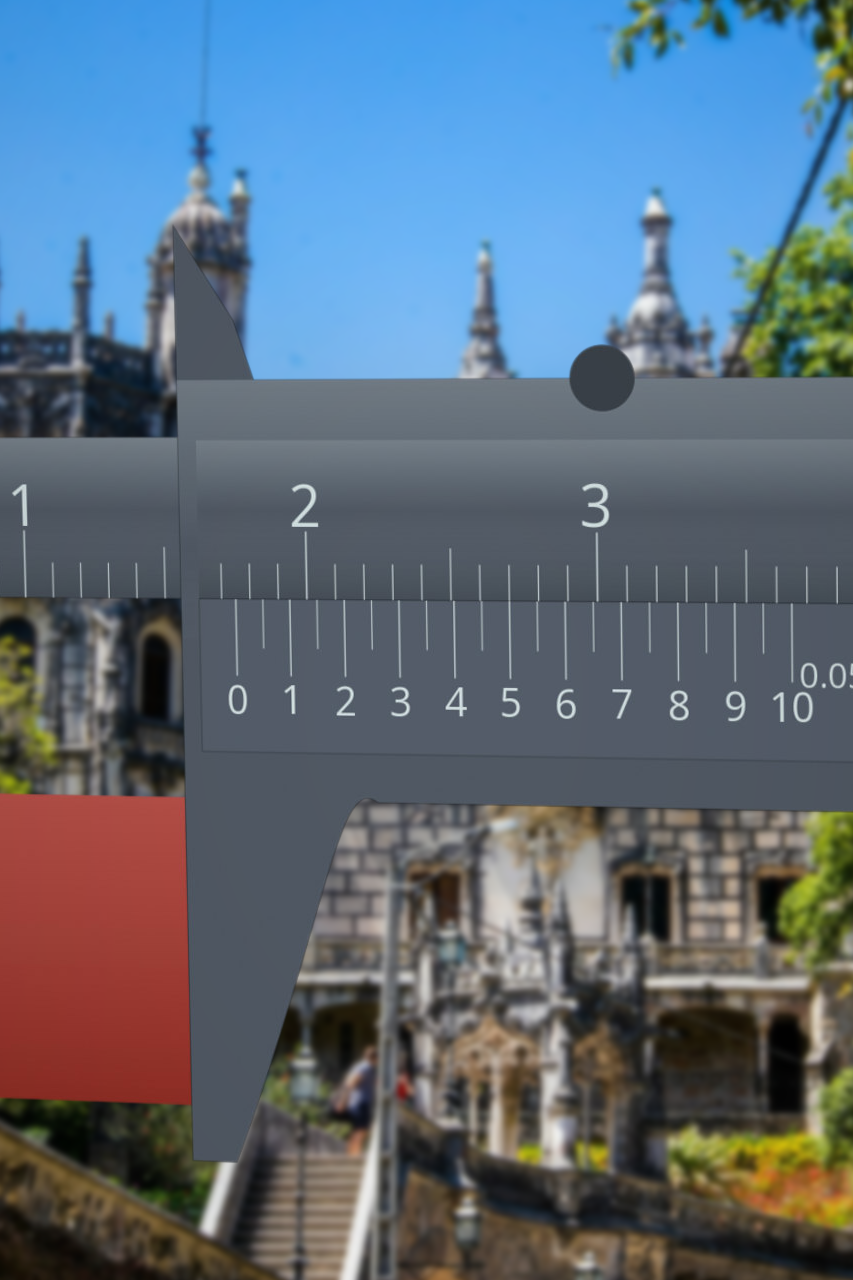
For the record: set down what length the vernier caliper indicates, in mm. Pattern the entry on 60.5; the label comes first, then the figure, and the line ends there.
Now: 17.50
